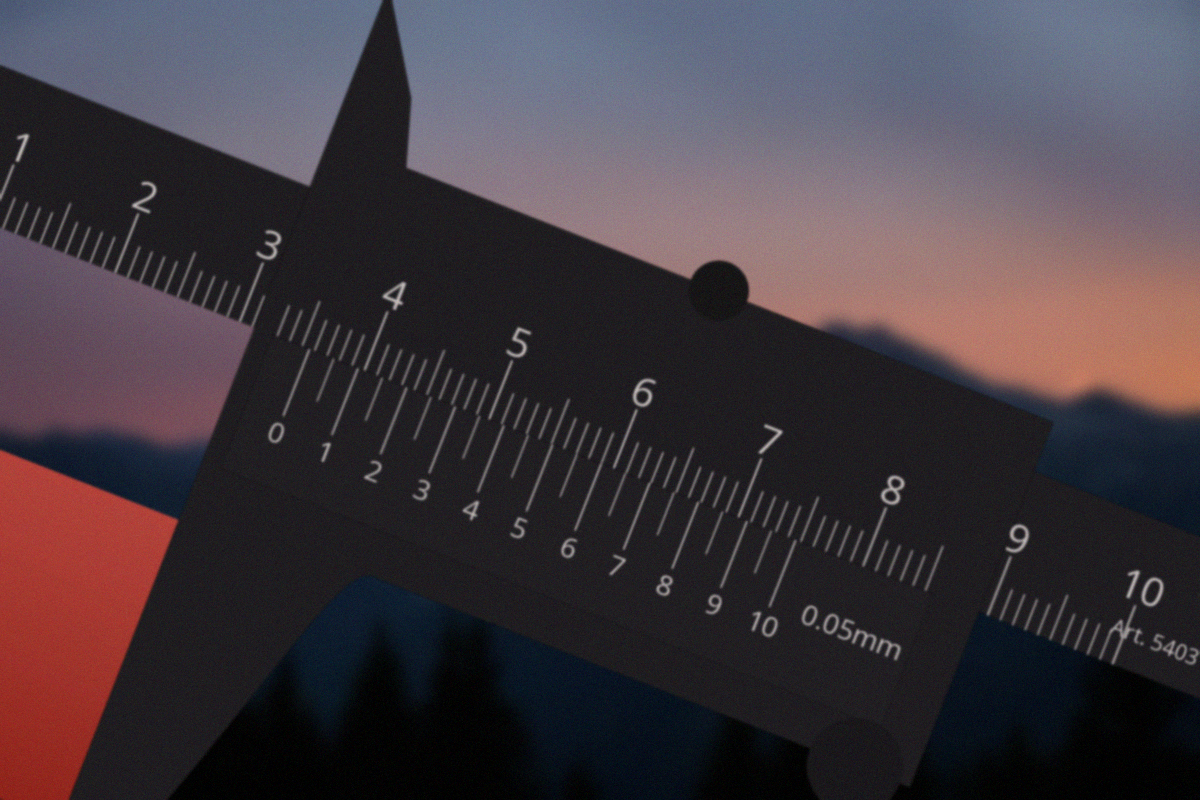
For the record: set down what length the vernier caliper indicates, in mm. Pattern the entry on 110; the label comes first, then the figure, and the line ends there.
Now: 35.6
